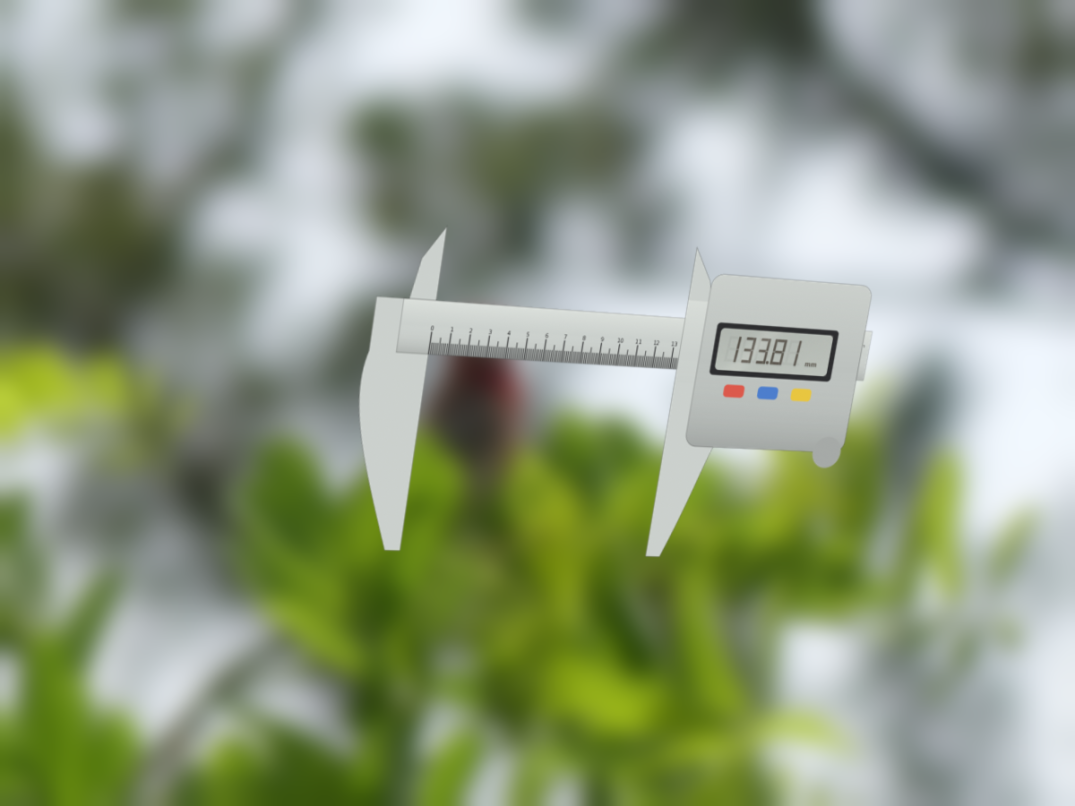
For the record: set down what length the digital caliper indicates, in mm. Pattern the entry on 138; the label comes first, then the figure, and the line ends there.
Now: 133.81
